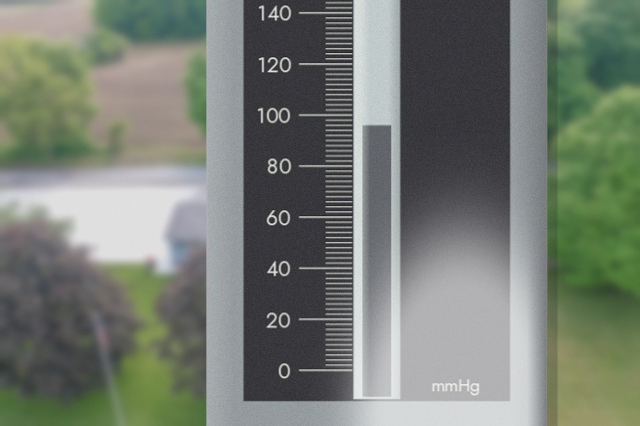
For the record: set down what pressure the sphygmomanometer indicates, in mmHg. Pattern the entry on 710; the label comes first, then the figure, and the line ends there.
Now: 96
